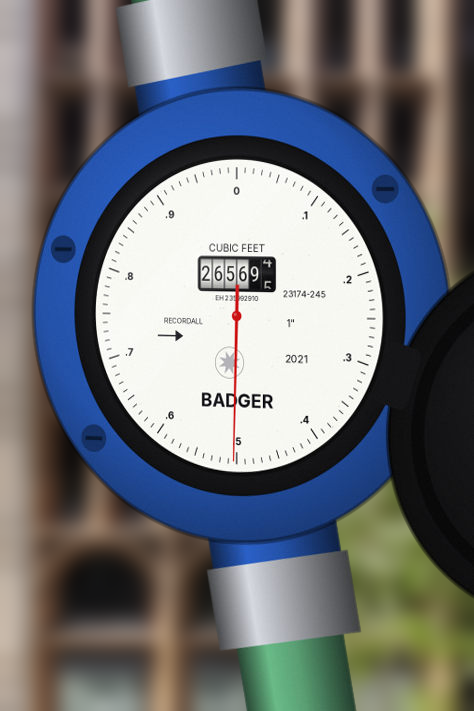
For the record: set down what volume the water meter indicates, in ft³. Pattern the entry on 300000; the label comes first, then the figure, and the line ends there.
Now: 265694.50
